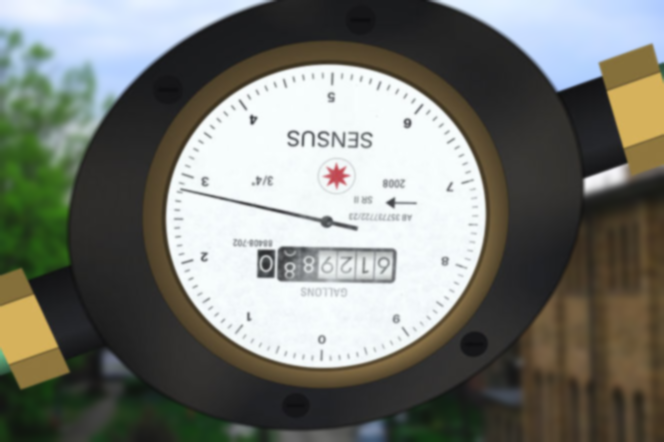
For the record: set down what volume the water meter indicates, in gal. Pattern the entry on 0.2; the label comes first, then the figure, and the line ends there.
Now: 6129882.8
